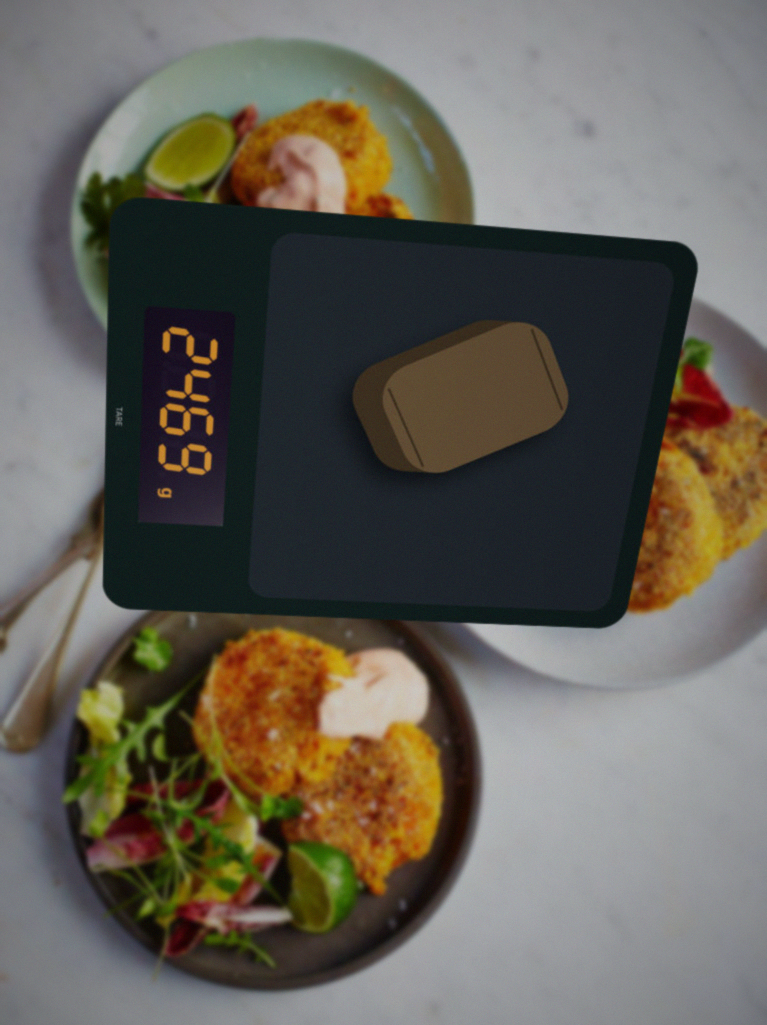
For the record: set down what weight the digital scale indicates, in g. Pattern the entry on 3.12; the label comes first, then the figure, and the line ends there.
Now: 2469
